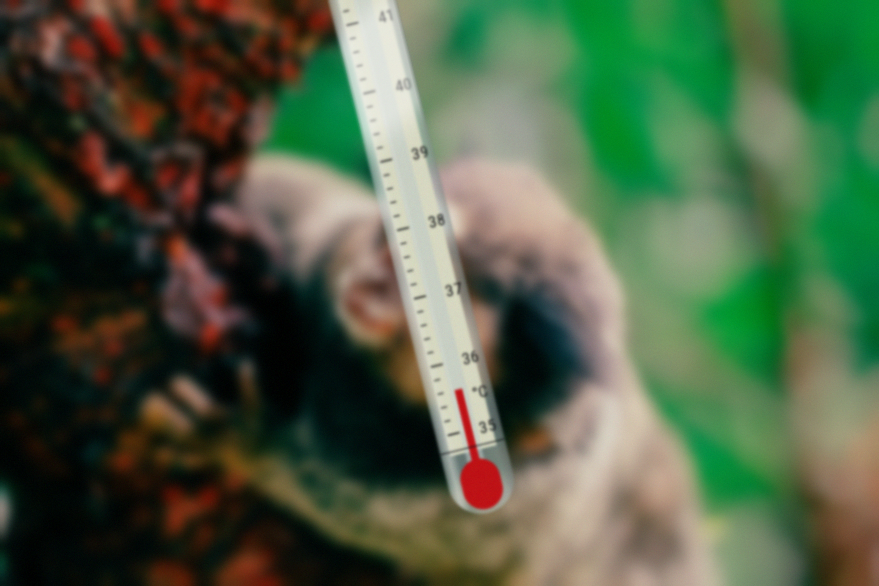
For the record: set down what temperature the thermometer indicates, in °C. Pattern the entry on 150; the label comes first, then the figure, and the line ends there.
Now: 35.6
